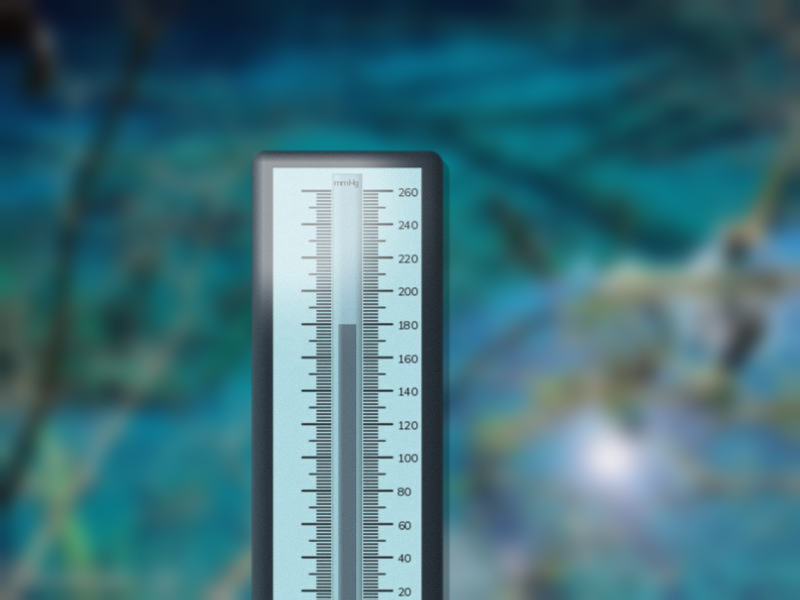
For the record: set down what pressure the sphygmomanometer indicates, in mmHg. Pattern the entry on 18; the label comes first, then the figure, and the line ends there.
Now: 180
